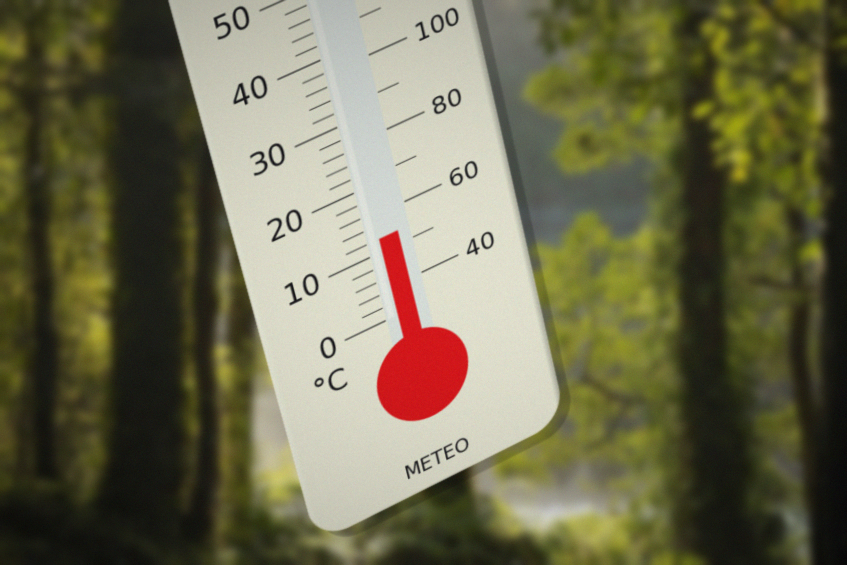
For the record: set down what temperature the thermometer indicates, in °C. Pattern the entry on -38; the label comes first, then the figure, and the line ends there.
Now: 12
